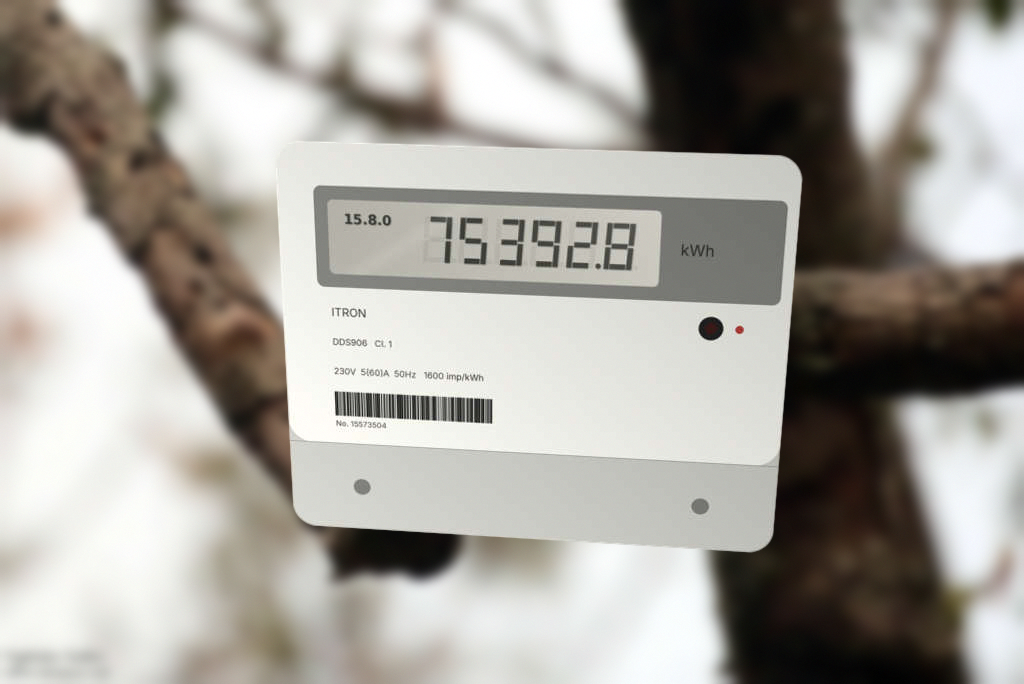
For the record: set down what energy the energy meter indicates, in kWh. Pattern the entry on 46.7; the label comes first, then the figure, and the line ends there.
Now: 75392.8
